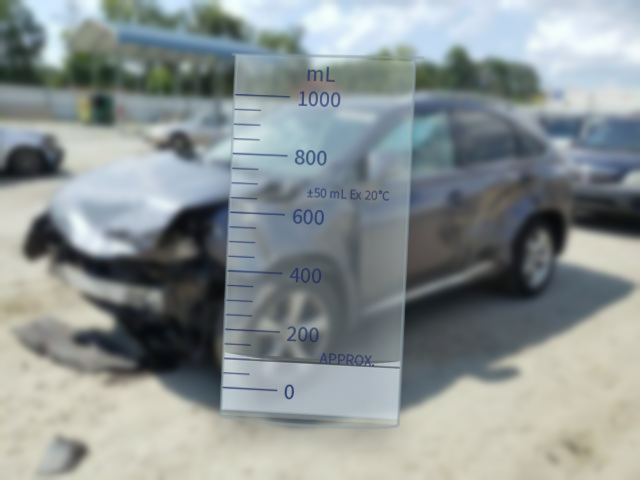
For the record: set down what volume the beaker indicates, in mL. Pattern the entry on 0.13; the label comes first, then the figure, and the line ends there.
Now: 100
